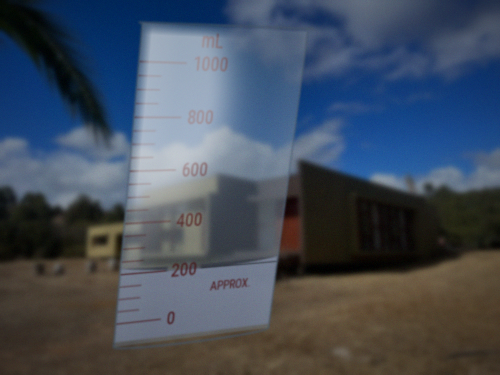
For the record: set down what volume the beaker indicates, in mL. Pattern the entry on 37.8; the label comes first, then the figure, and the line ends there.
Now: 200
